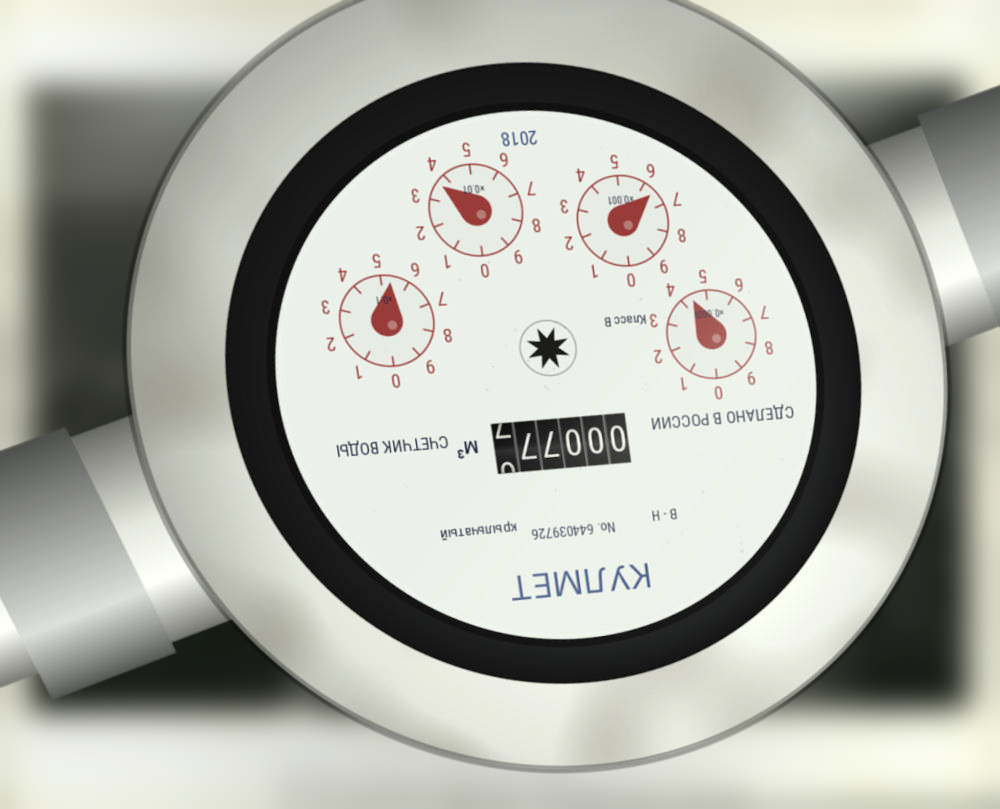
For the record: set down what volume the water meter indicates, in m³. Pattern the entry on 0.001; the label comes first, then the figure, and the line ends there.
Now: 776.5364
